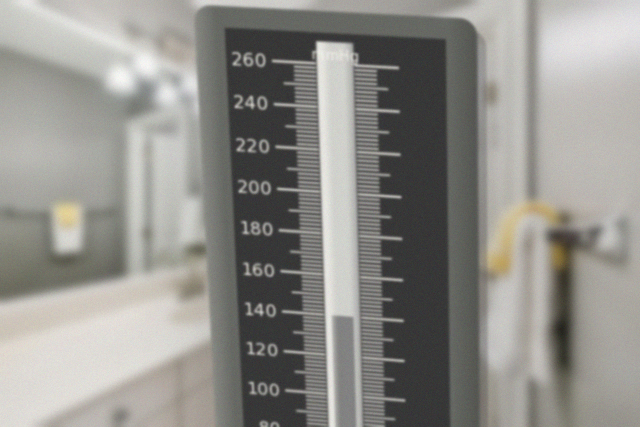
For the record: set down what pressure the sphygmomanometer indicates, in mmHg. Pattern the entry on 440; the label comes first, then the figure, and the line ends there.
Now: 140
